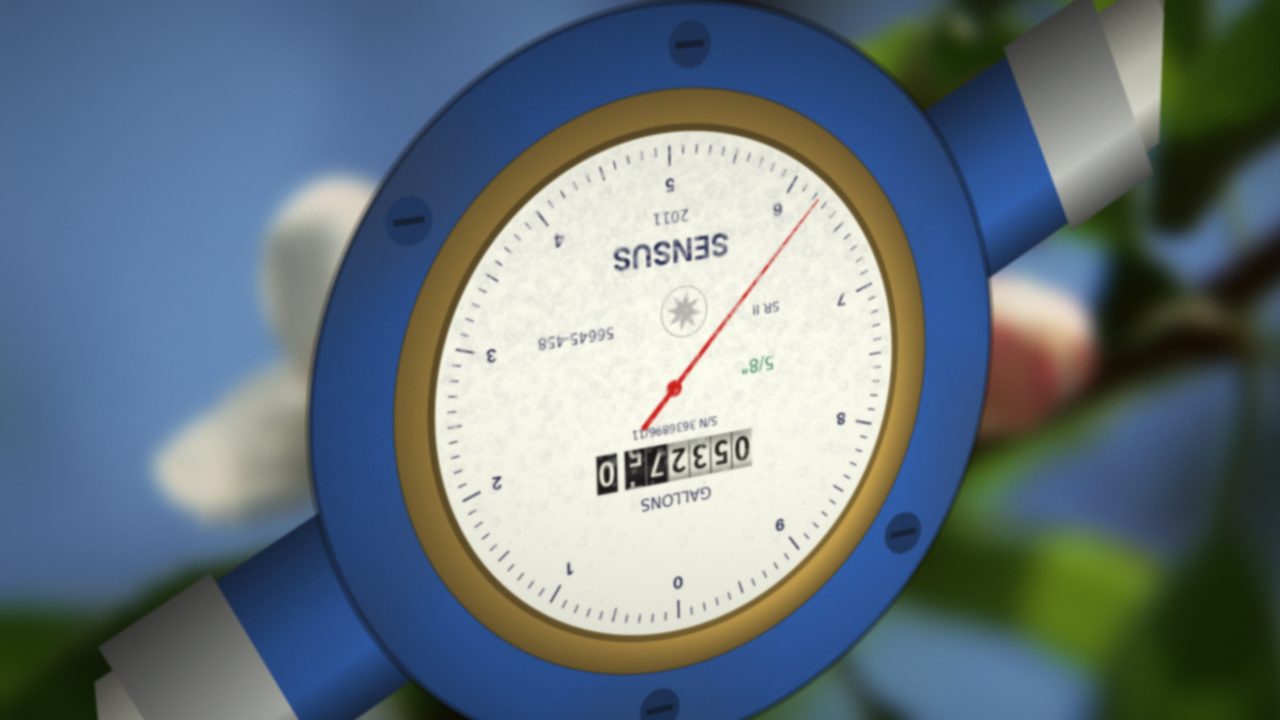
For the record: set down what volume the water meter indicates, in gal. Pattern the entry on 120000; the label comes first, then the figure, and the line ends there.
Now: 532746.2
